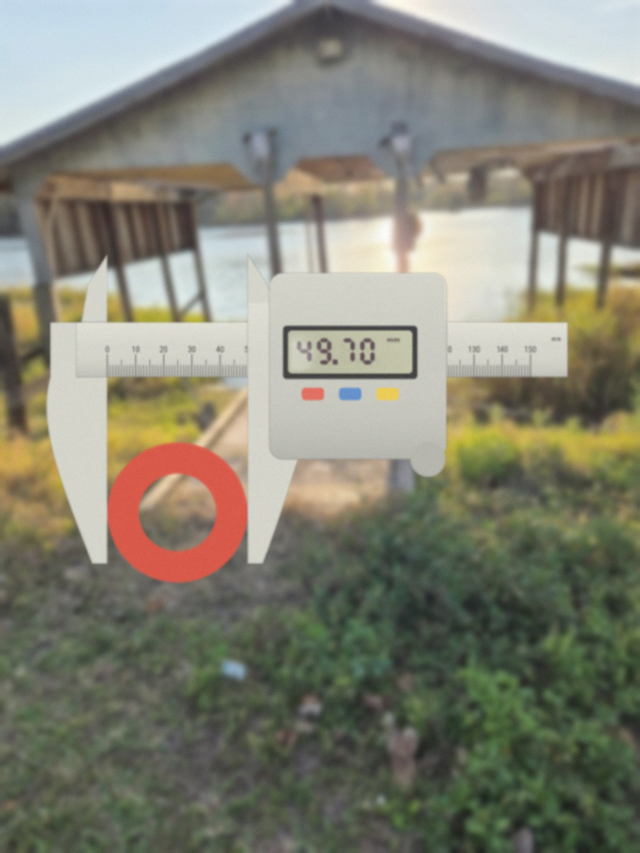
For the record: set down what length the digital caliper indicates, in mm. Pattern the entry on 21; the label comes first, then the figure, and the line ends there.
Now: 49.70
